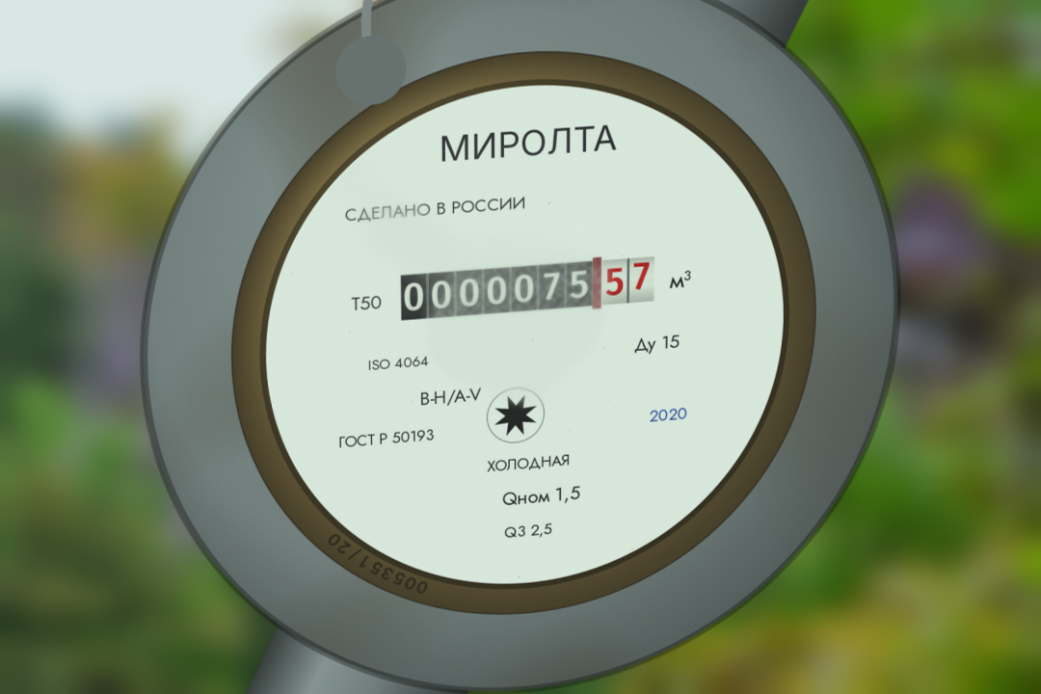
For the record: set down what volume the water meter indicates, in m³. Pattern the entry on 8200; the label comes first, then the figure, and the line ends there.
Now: 75.57
